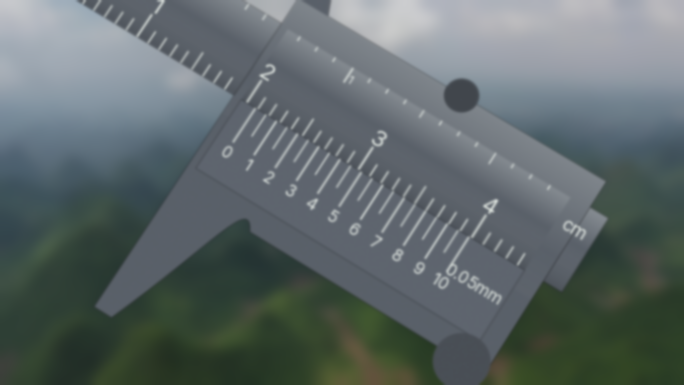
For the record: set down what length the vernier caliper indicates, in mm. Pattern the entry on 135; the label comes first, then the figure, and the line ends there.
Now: 20.8
